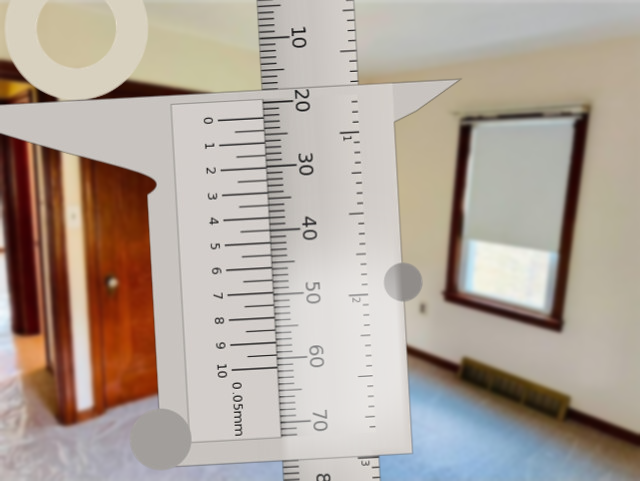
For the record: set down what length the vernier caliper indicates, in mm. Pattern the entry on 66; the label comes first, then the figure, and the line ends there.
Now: 22.4
